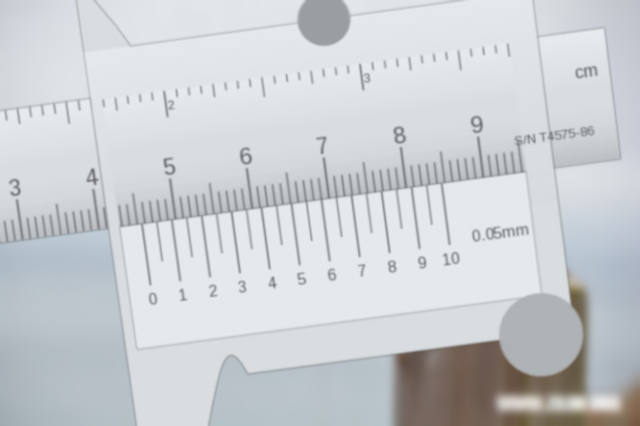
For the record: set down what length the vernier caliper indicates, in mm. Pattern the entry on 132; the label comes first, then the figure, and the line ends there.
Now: 45.6
